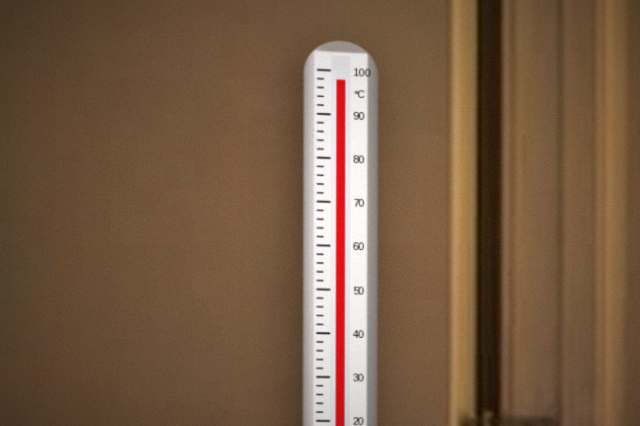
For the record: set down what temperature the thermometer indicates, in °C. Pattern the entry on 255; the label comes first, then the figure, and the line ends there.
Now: 98
